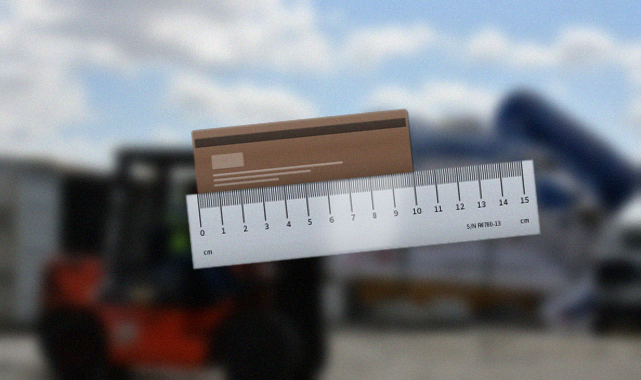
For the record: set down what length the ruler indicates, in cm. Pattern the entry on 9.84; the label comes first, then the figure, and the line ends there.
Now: 10
